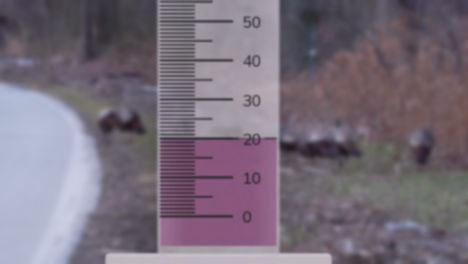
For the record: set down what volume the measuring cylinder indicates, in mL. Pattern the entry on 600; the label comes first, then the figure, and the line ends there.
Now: 20
